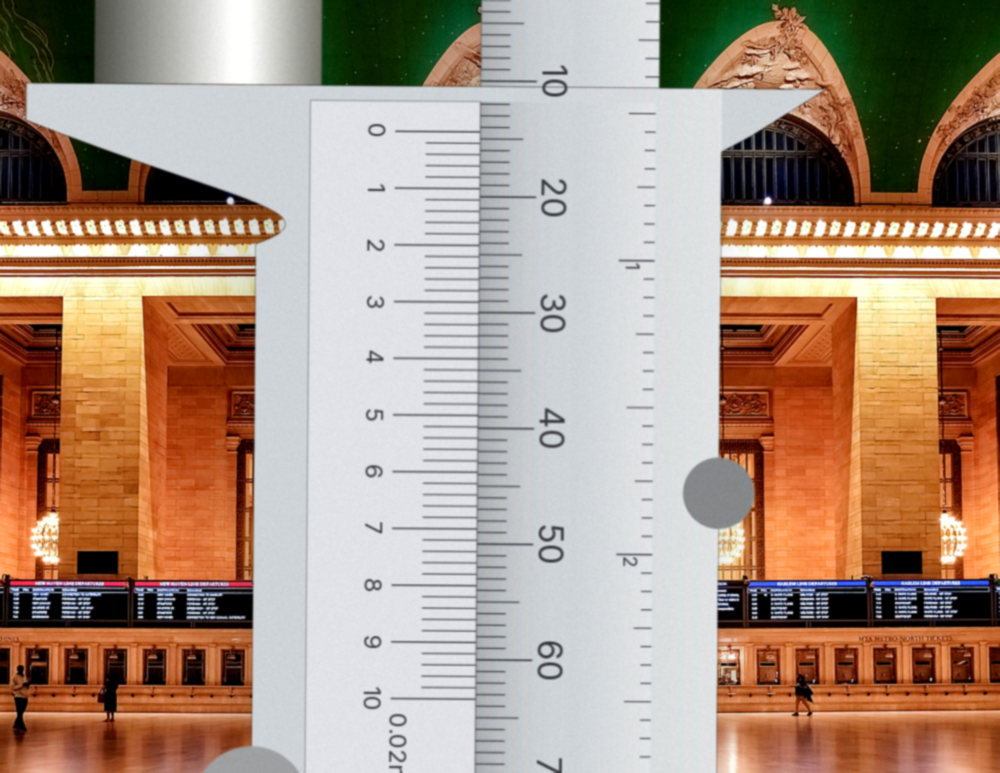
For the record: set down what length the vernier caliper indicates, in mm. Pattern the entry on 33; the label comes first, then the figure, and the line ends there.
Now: 14.4
